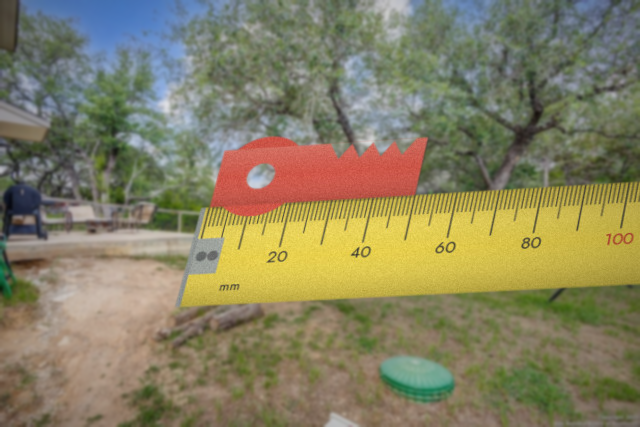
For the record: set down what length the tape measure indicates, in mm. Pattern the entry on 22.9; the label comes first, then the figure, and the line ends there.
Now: 50
